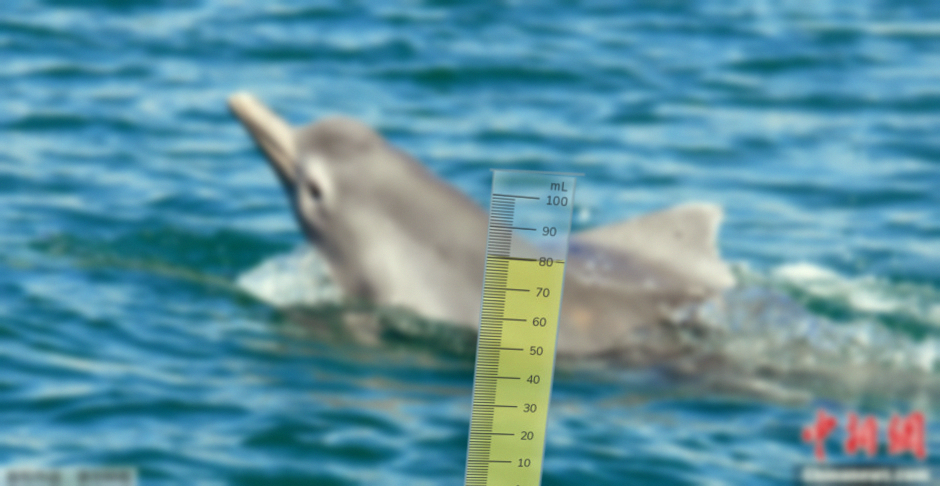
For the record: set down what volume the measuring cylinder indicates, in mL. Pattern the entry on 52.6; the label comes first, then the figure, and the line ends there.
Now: 80
